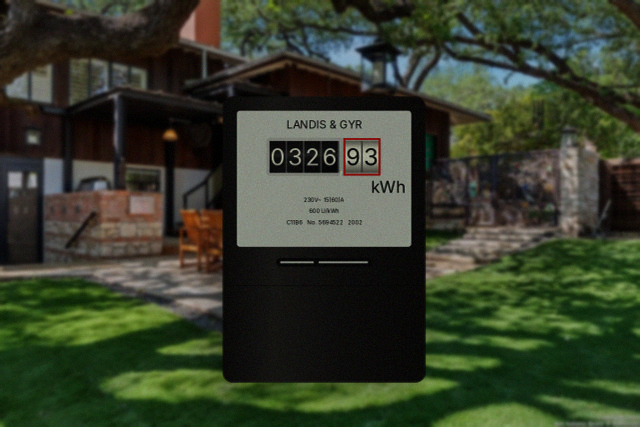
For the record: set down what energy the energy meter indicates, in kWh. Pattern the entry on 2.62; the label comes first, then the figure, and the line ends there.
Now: 326.93
